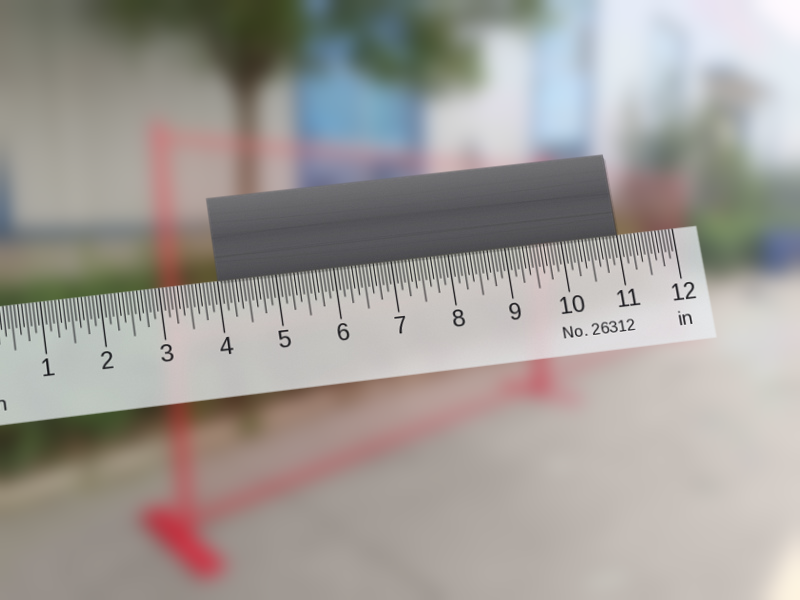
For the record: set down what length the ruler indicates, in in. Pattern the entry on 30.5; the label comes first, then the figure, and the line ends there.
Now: 7
